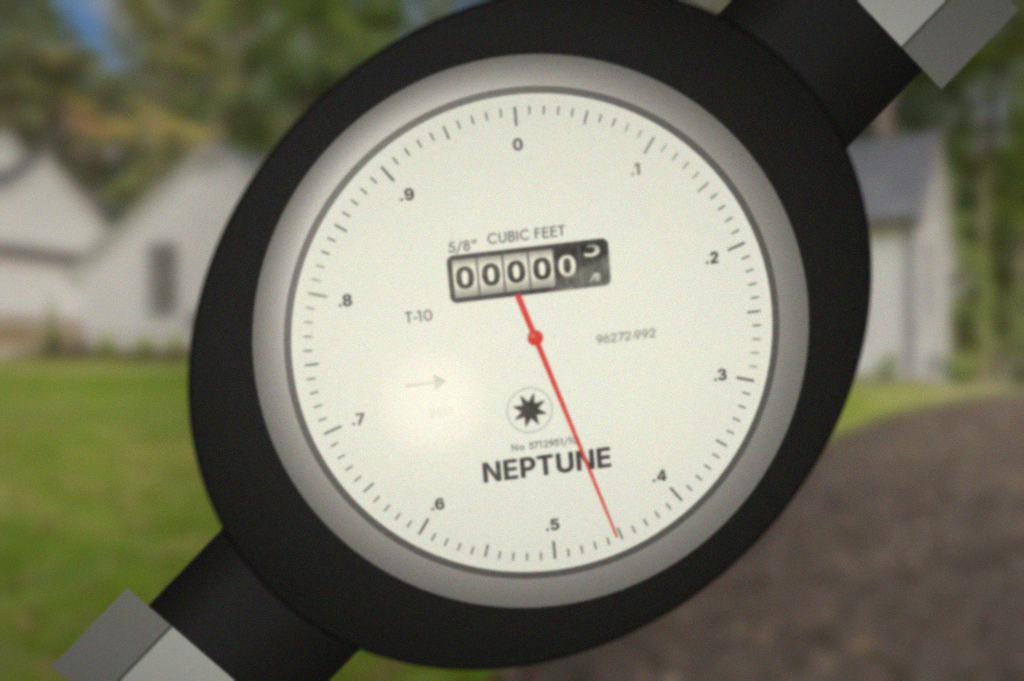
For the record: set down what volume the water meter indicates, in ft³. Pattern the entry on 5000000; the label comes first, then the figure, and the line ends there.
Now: 3.45
